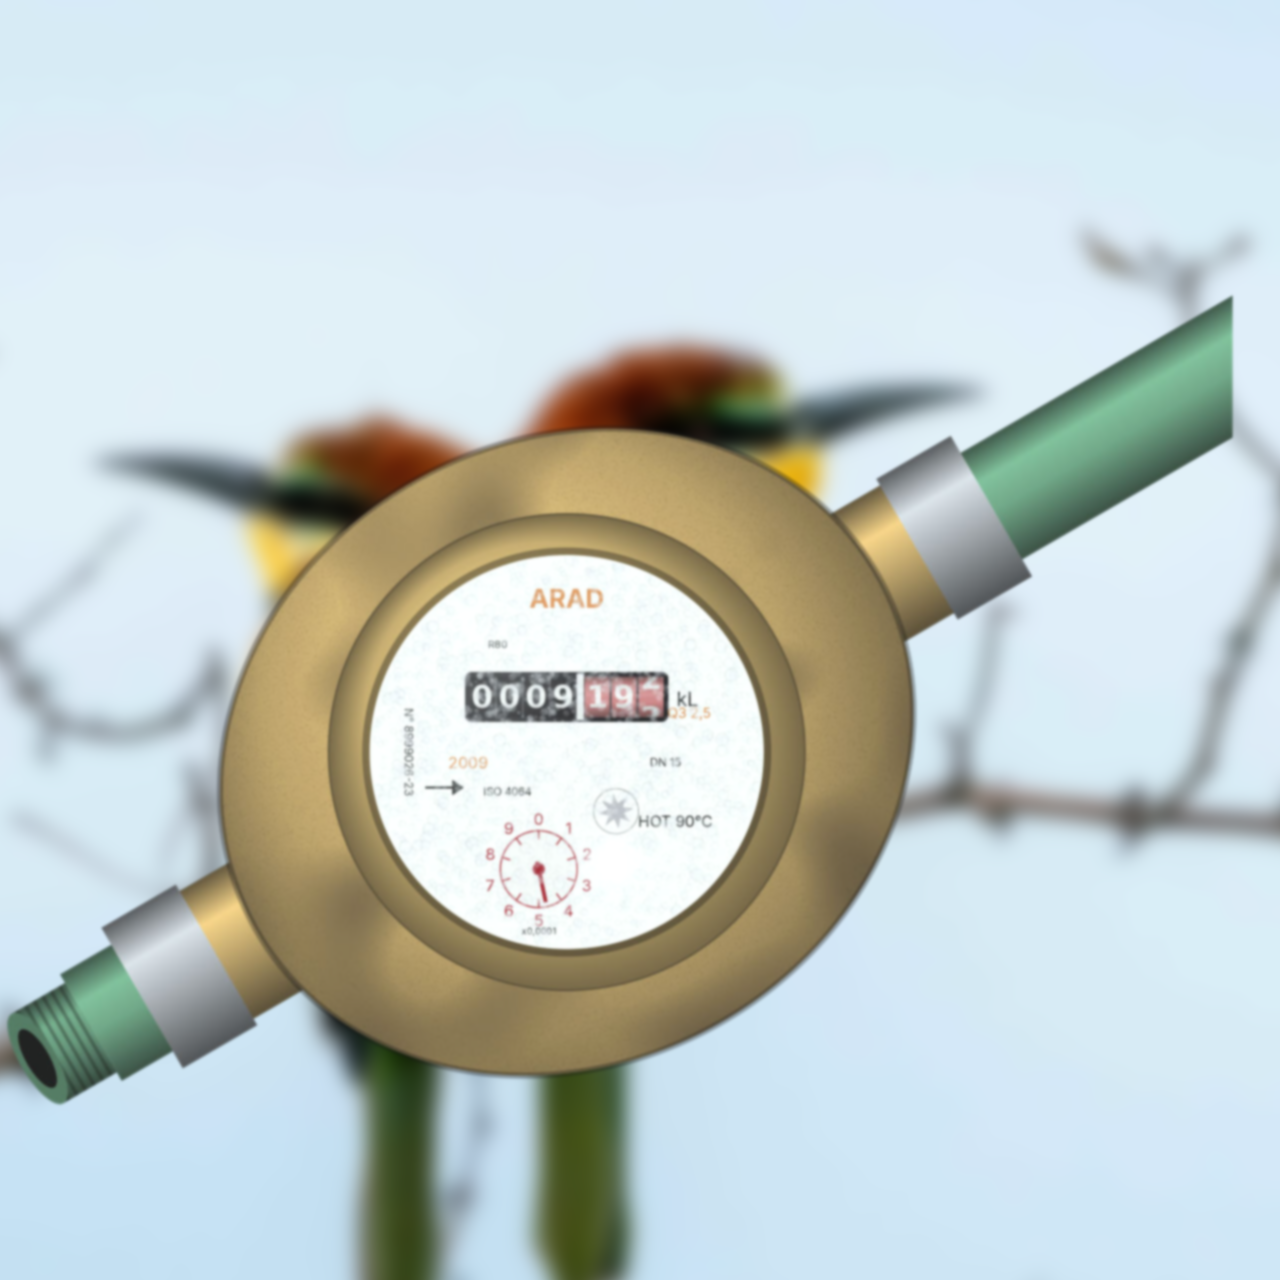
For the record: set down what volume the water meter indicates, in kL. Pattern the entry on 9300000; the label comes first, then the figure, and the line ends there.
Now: 9.1924
